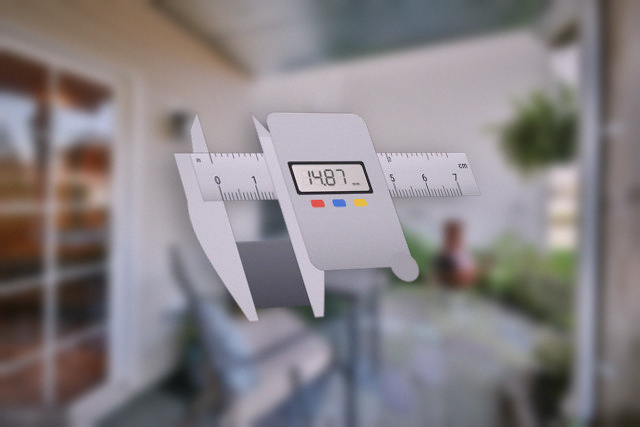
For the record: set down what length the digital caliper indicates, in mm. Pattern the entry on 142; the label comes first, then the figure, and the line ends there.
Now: 14.87
